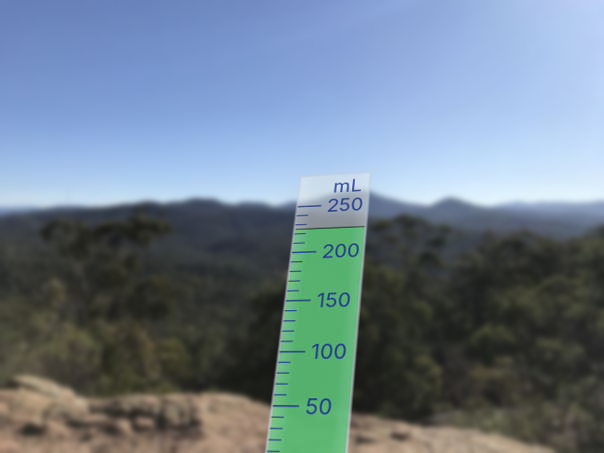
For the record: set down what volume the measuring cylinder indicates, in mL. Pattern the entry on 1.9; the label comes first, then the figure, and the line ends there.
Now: 225
